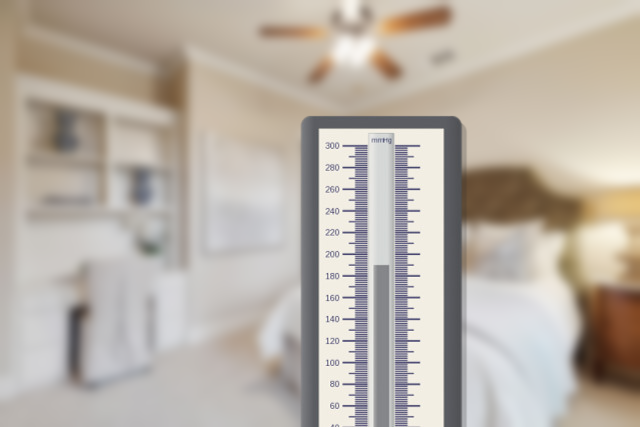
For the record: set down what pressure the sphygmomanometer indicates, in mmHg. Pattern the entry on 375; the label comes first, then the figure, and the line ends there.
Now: 190
